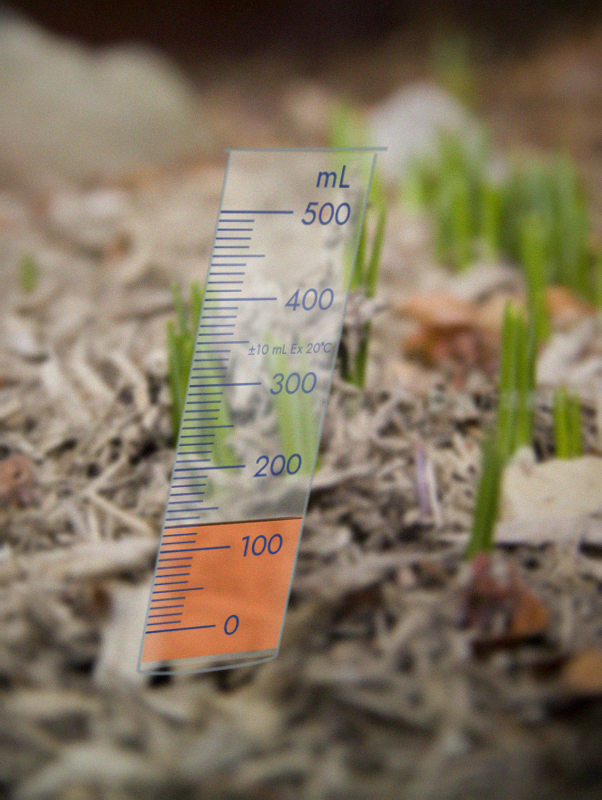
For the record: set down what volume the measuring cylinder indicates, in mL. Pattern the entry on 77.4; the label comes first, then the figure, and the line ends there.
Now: 130
